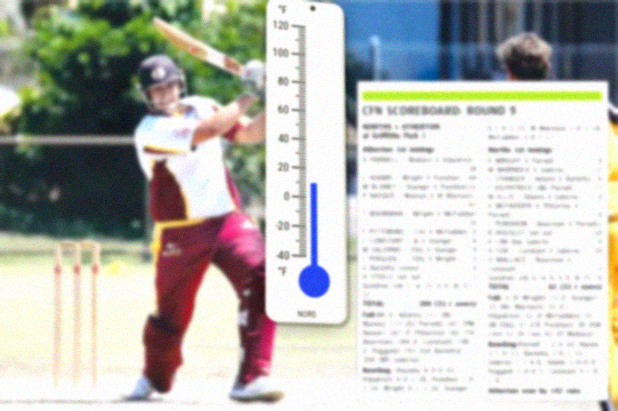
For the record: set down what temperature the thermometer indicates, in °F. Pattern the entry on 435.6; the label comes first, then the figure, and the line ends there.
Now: 10
